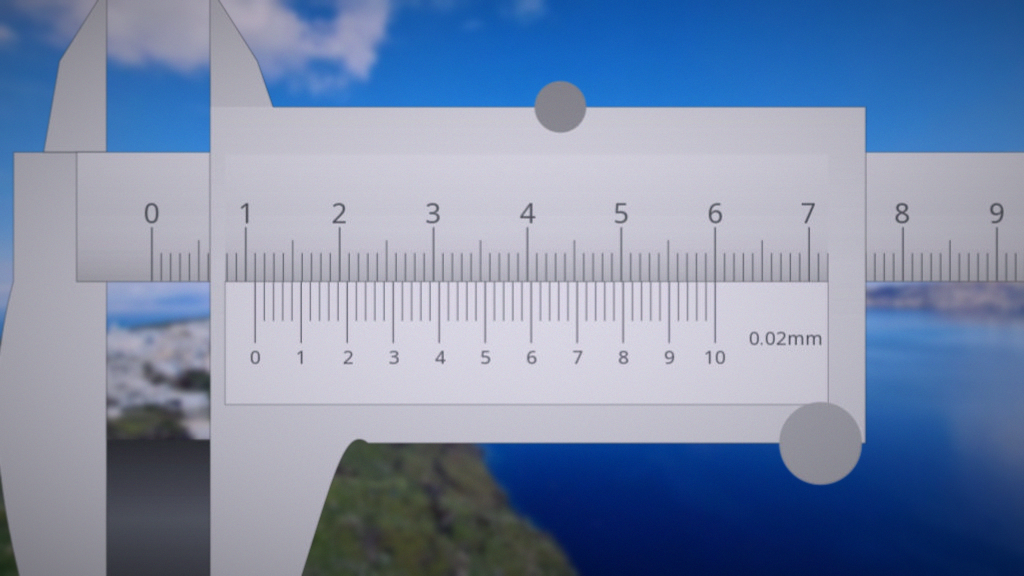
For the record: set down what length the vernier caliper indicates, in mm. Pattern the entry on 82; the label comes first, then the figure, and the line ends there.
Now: 11.0
